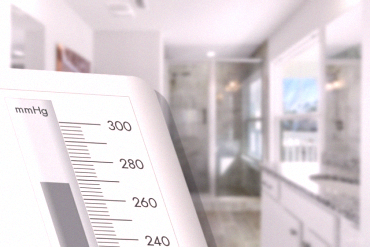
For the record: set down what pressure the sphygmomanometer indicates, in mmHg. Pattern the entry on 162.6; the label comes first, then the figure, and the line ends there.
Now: 268
